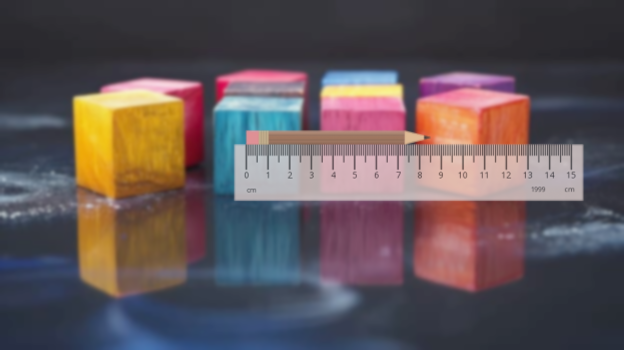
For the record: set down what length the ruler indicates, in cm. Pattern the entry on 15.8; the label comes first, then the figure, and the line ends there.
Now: 8.5
